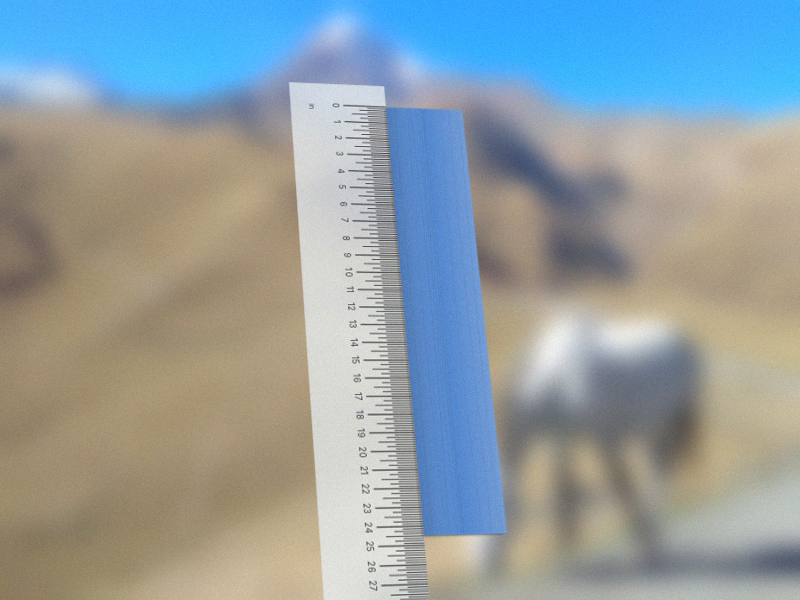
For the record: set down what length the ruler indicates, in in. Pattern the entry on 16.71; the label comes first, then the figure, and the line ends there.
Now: 24.5
